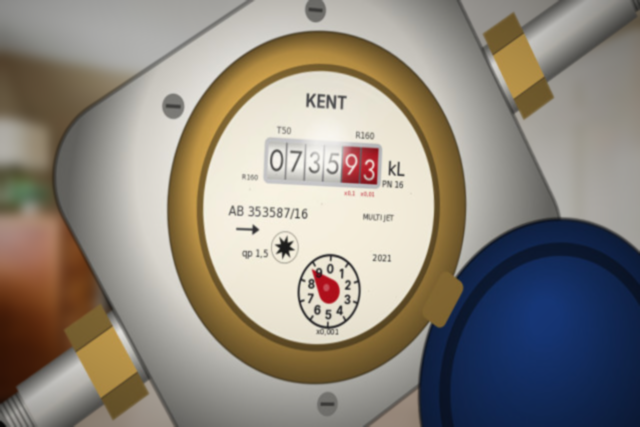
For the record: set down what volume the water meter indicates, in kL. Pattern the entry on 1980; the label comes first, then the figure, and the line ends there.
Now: 735.928
